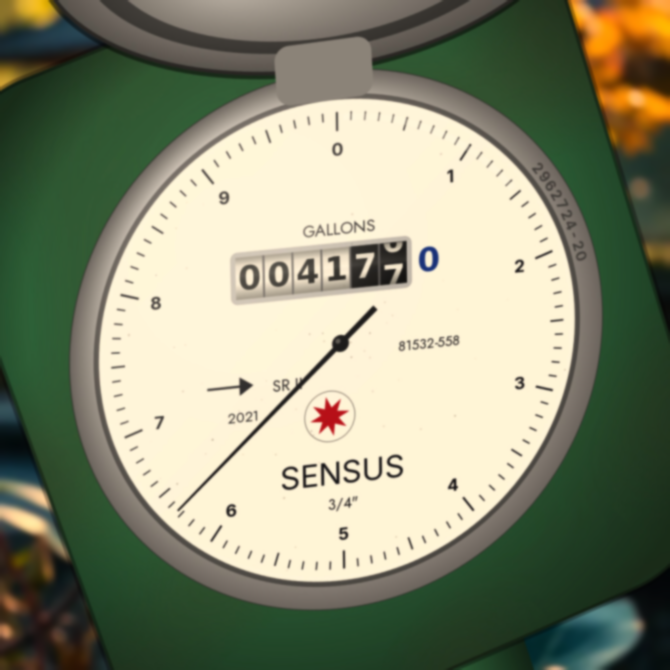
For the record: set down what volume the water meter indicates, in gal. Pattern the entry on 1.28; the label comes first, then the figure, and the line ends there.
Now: 41766.3
